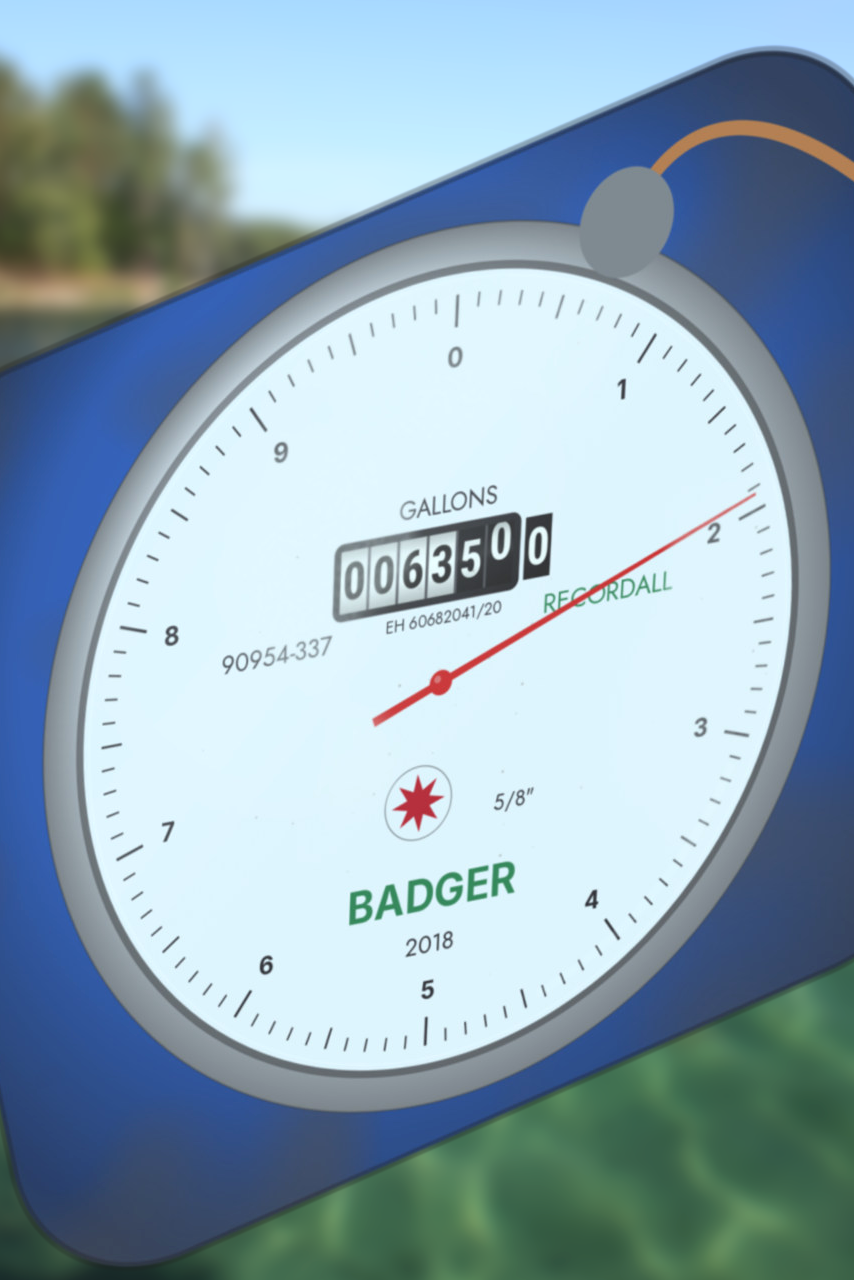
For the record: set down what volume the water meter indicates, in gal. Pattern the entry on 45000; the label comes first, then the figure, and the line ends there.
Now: 63501.9
